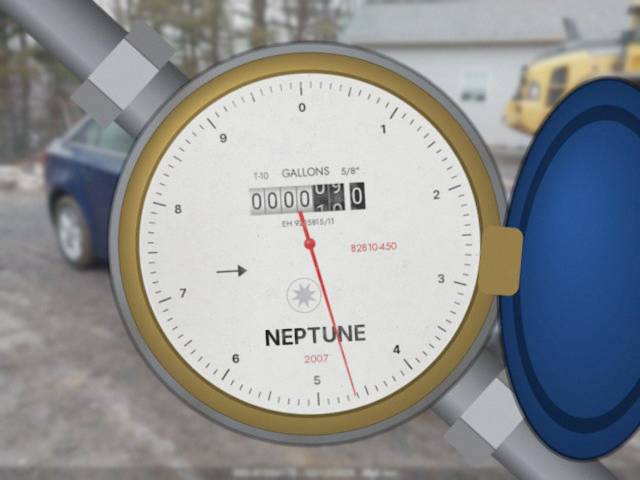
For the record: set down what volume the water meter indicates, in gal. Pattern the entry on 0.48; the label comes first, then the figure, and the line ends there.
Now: 94.6
